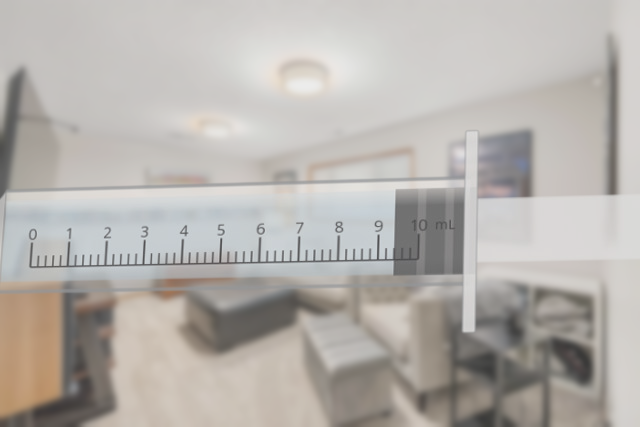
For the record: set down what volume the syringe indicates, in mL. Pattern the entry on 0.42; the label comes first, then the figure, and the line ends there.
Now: 9.4
